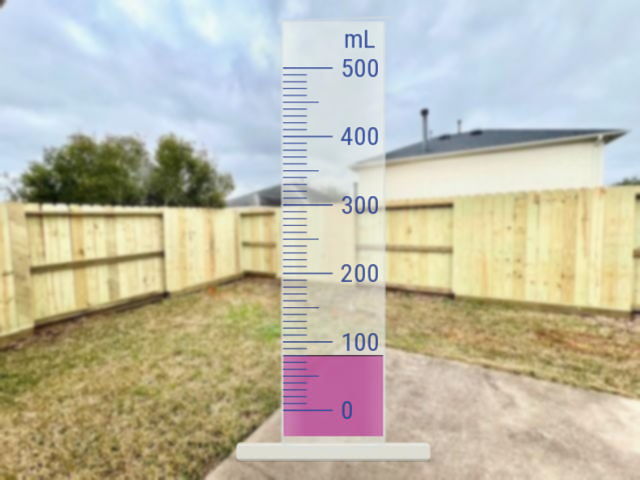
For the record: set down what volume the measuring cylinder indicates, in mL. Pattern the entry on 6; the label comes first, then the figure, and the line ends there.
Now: 80
